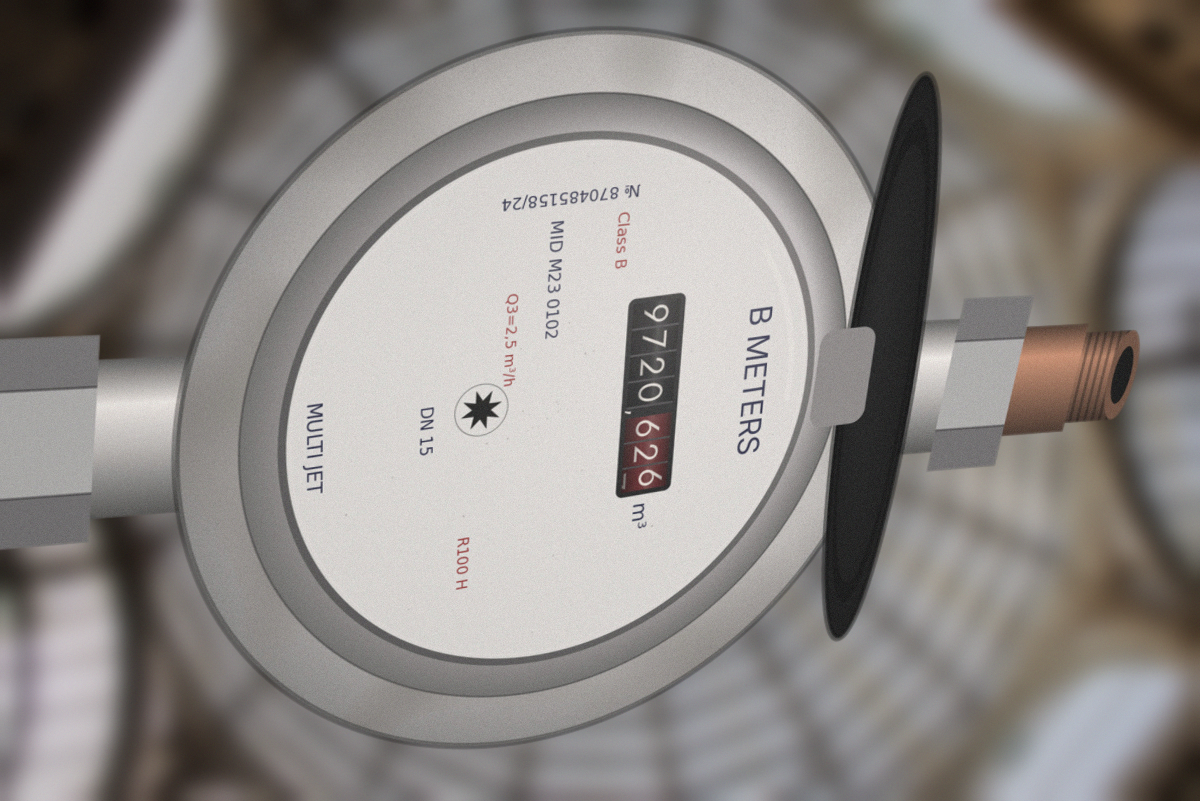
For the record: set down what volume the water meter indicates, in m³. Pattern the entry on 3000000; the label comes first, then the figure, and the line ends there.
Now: 9720.626
